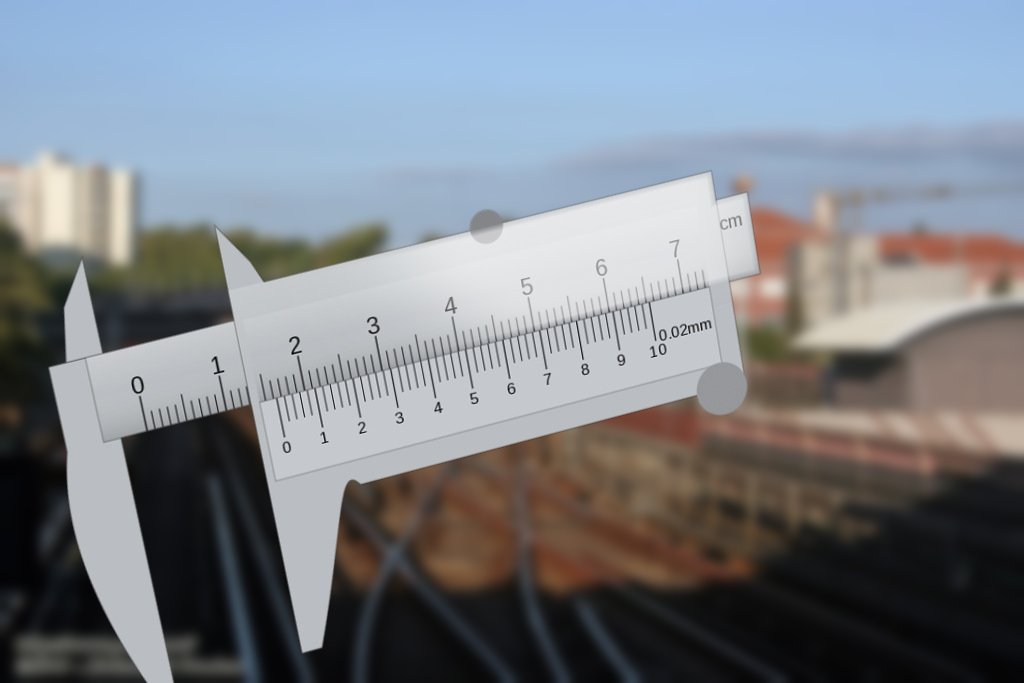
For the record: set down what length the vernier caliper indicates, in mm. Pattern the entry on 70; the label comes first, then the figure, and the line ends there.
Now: 16.4
